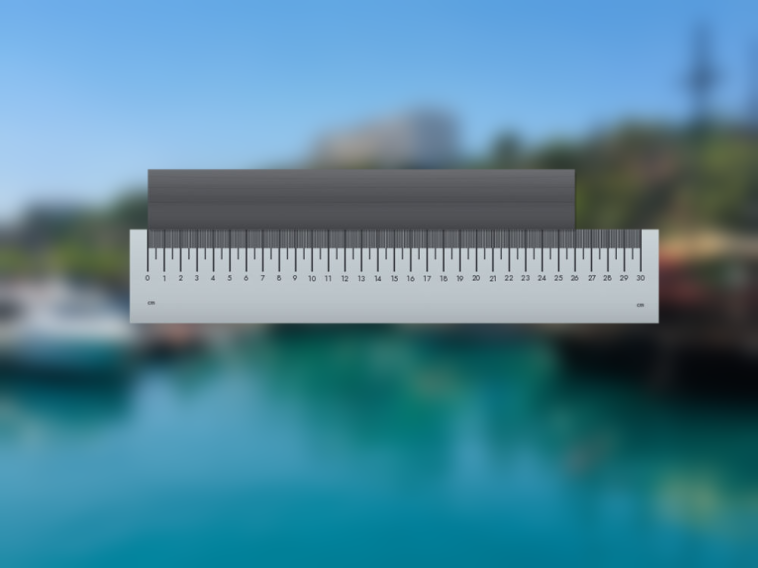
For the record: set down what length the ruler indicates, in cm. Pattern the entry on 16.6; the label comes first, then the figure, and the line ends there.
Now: 26
